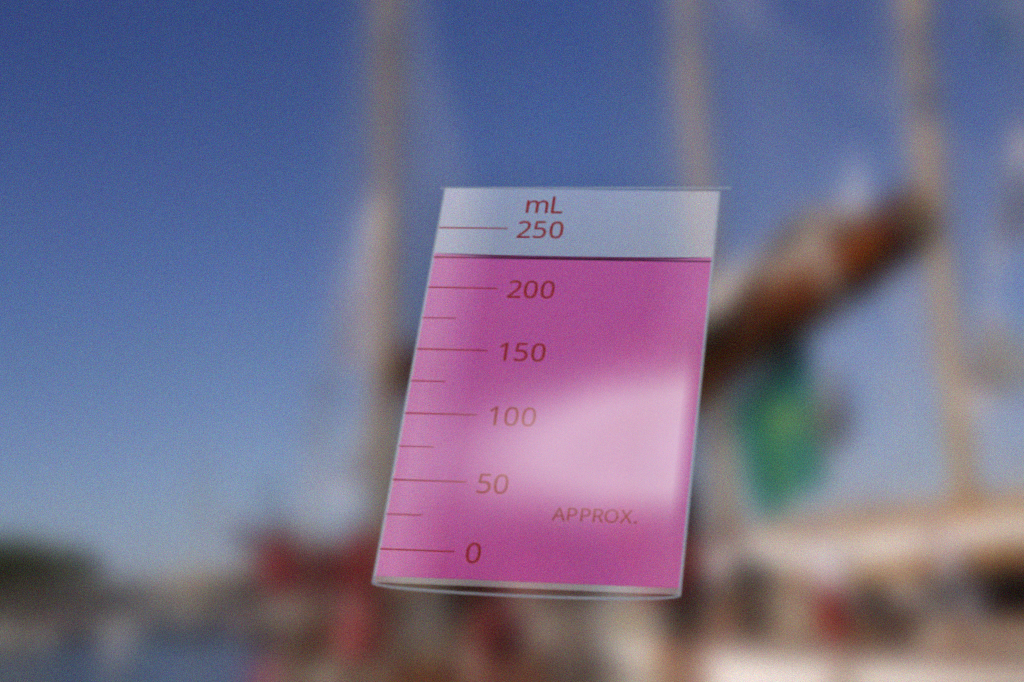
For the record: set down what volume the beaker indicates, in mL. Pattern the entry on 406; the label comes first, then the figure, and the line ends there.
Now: 225
